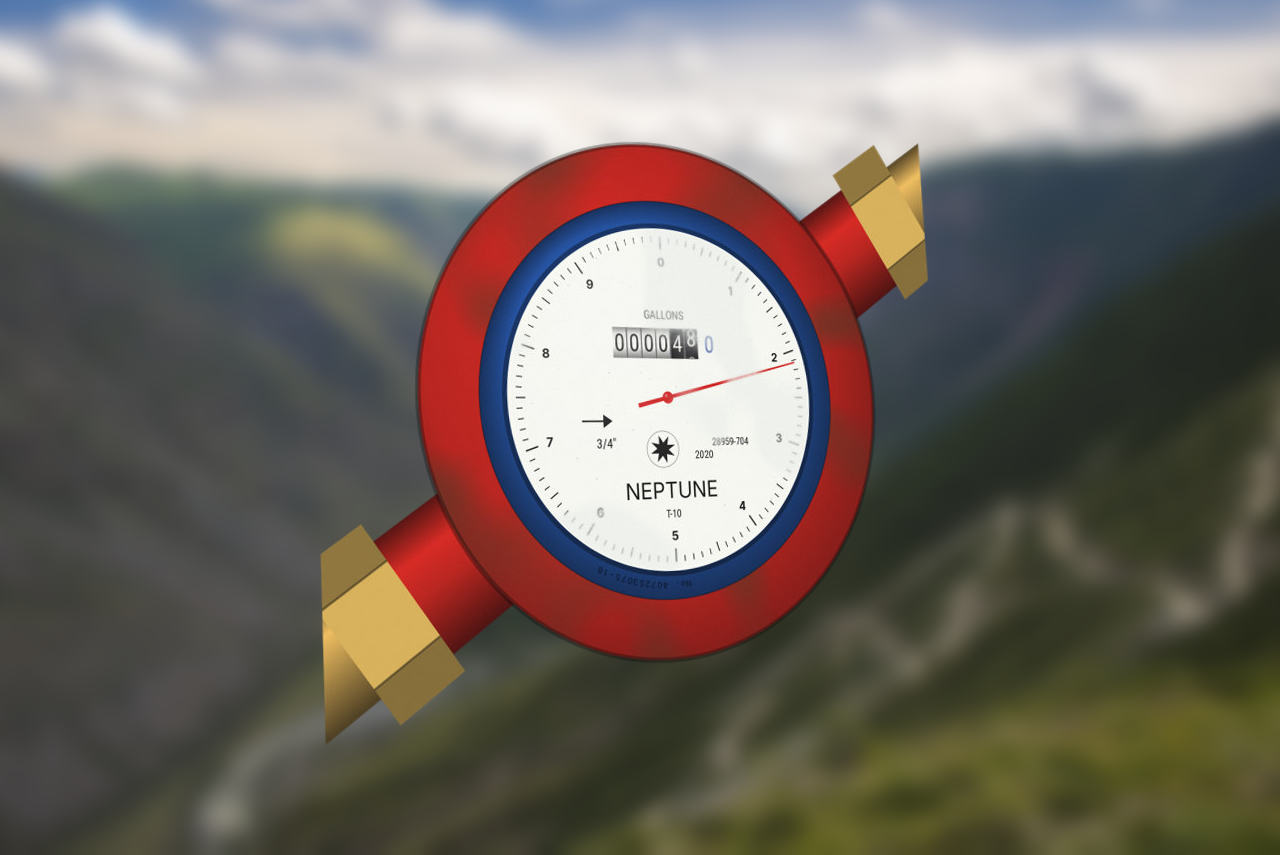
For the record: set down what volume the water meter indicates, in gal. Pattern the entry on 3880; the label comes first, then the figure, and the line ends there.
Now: 482.1
